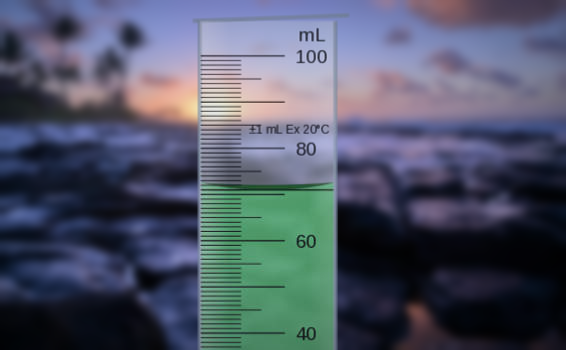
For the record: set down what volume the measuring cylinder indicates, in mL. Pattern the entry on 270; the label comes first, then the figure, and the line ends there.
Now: 71
